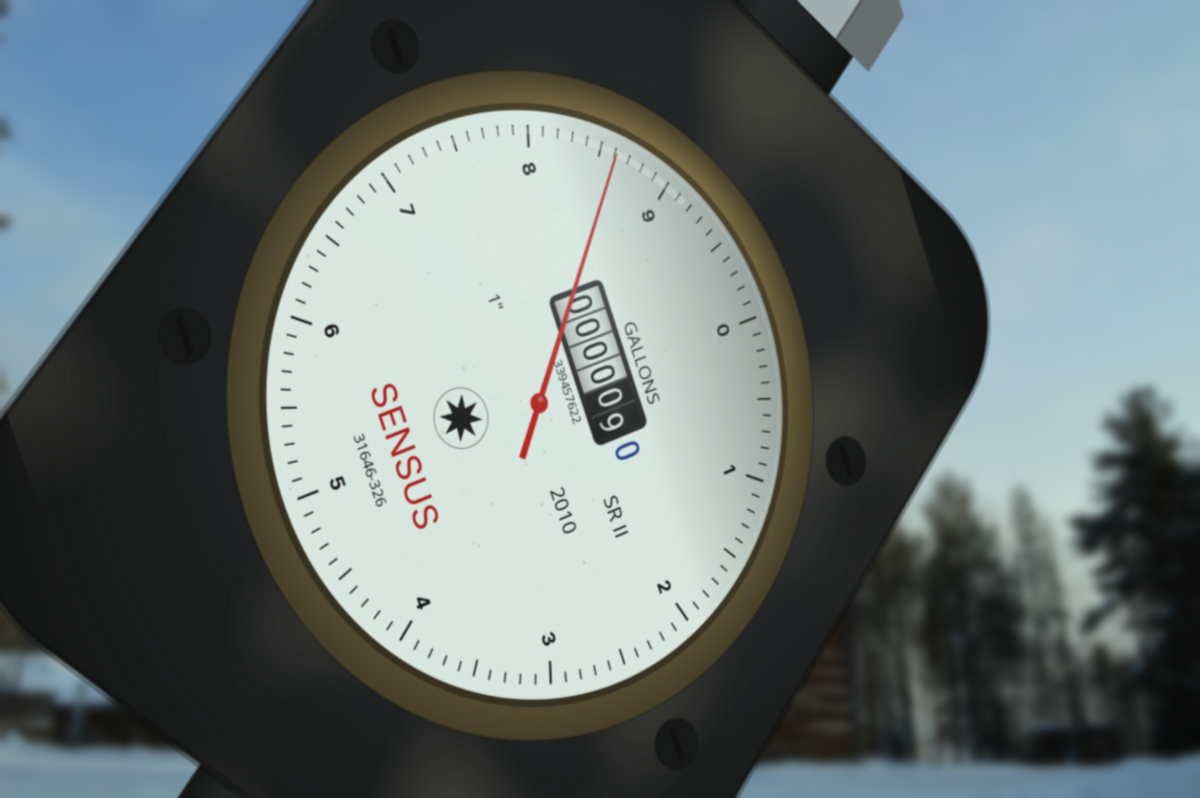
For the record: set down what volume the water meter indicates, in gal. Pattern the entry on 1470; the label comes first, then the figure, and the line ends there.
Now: 88.6
